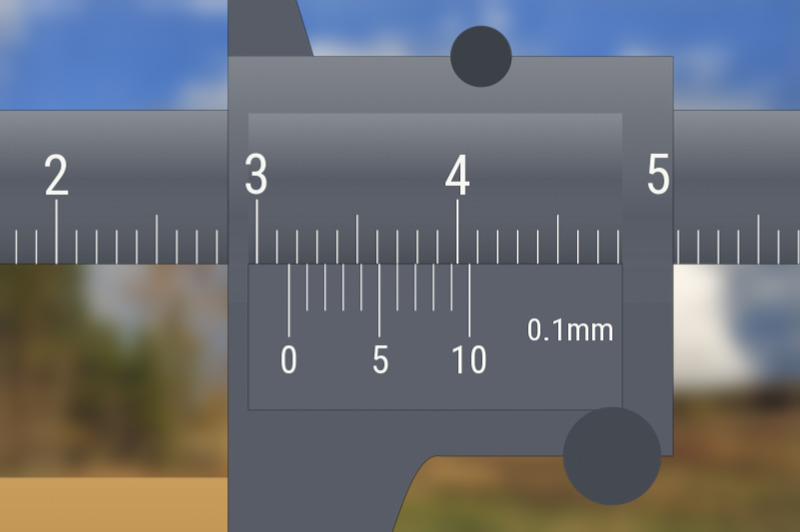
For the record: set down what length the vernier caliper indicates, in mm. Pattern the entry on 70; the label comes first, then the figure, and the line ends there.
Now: 31.6
